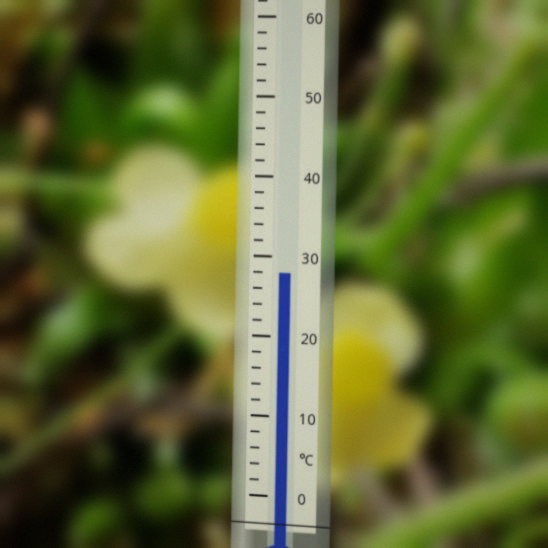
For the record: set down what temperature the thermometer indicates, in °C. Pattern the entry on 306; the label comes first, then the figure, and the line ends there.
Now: 28
